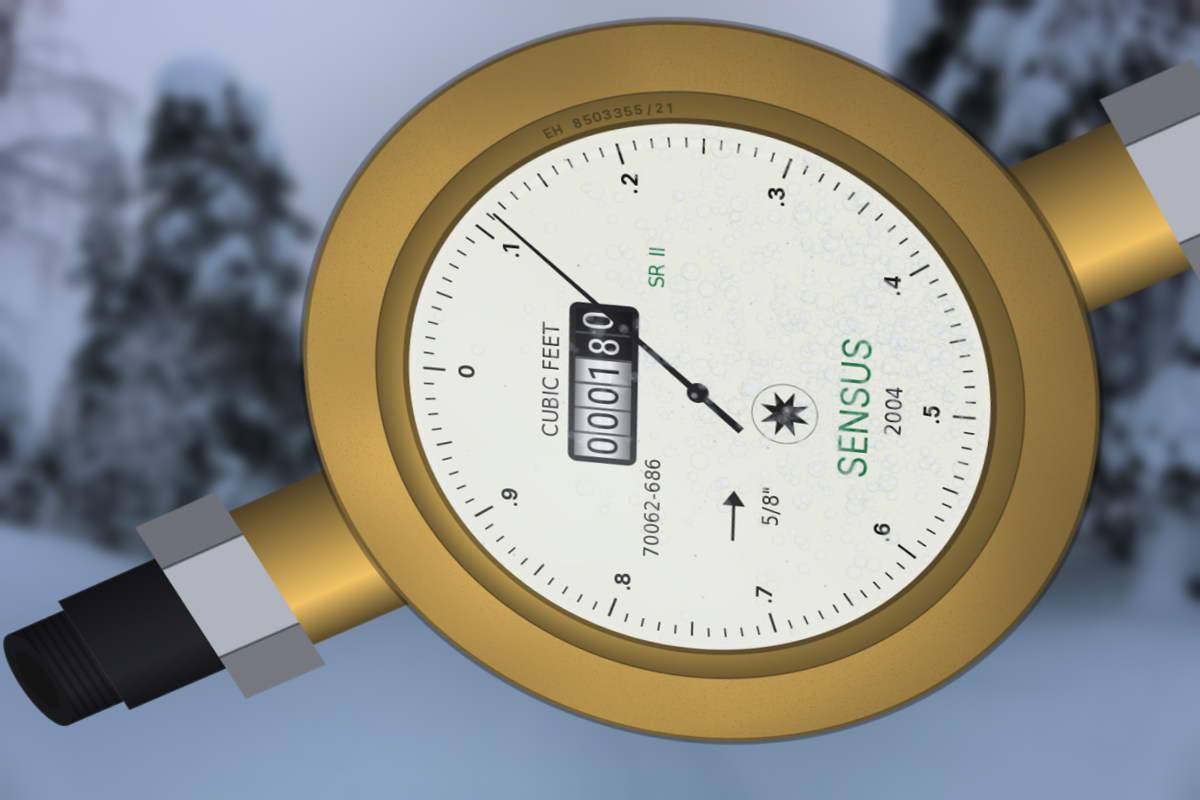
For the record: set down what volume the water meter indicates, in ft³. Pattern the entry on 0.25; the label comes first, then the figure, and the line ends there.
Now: 180.11
